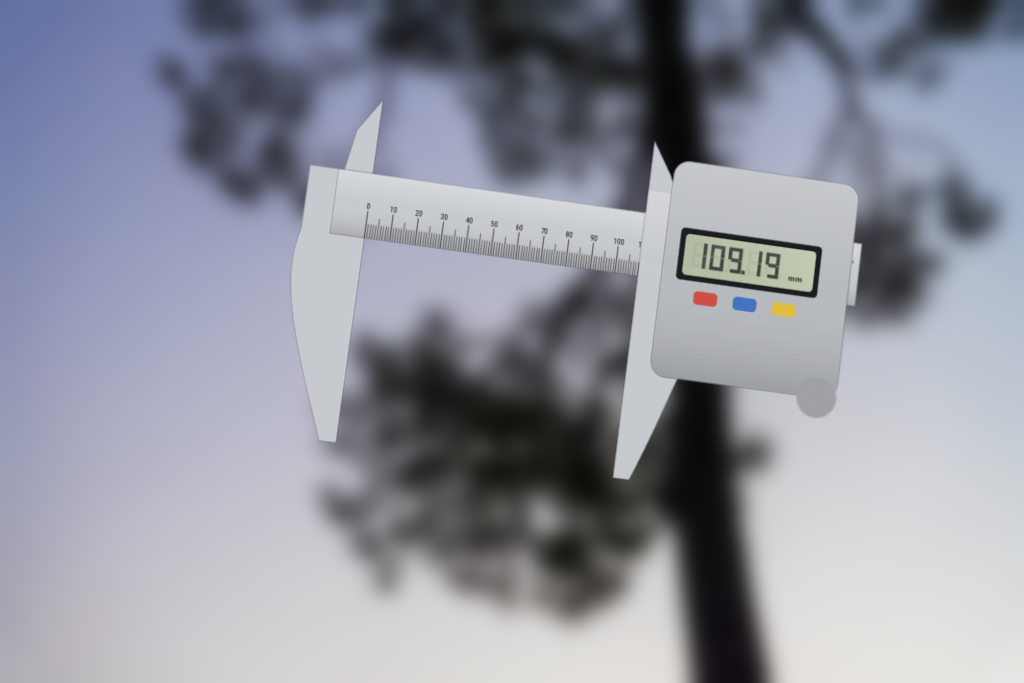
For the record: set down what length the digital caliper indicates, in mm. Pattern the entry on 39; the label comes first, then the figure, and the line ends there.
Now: 109.19
